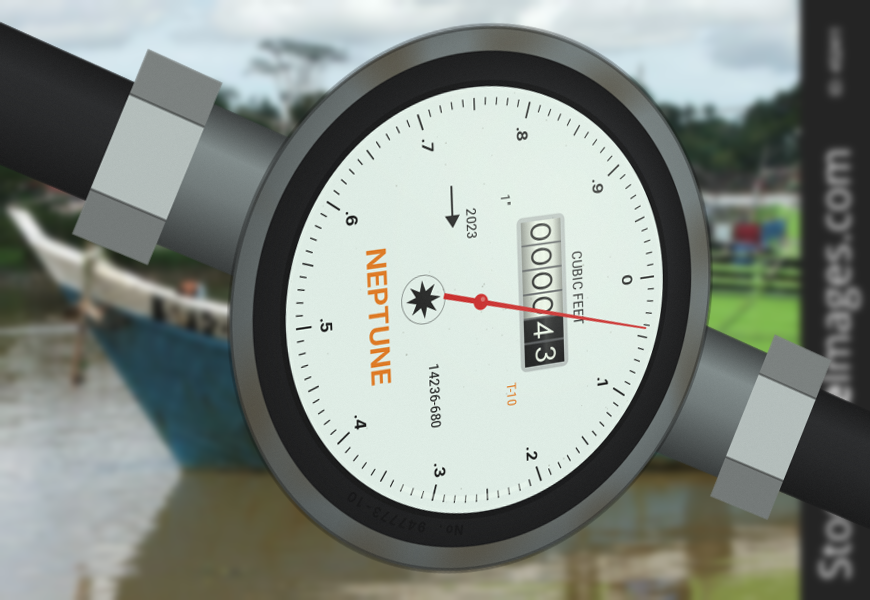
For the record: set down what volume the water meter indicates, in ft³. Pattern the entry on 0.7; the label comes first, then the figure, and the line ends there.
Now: 43.04
